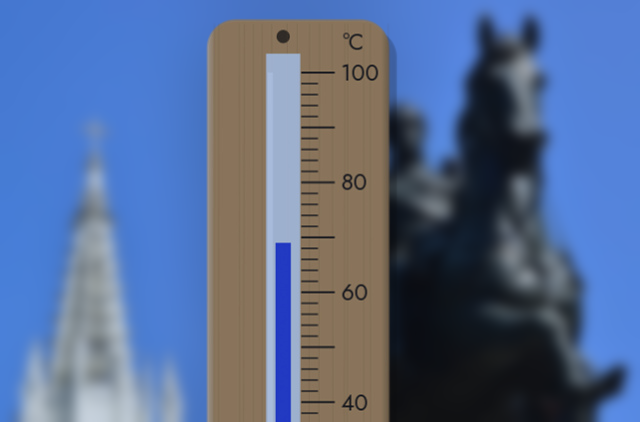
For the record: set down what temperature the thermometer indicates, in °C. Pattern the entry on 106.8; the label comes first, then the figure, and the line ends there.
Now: 69
